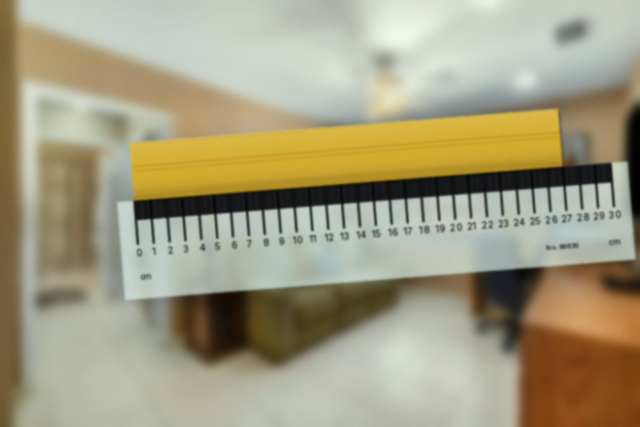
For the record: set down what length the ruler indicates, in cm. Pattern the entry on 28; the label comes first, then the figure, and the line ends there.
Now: 27
